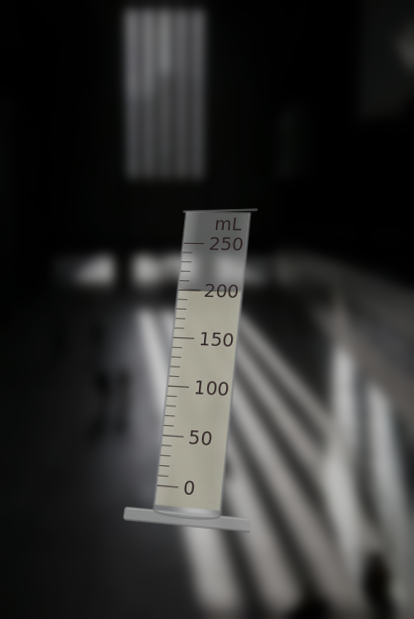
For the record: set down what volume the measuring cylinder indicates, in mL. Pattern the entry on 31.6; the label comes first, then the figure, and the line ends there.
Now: 200
